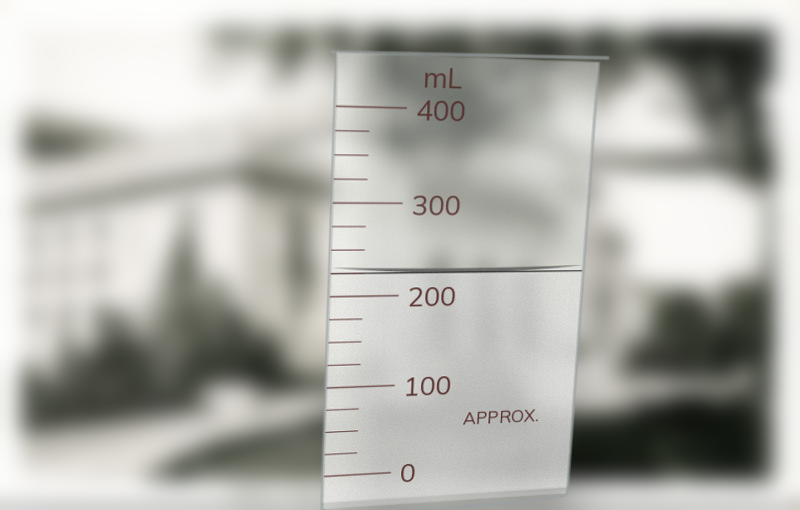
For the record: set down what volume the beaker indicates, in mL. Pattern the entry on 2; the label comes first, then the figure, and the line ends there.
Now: 225
